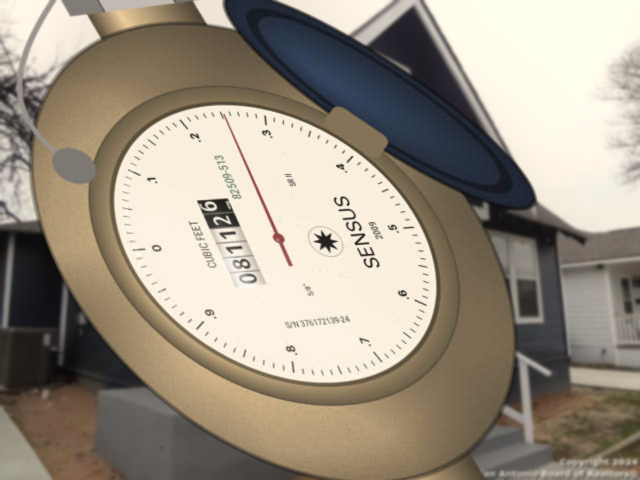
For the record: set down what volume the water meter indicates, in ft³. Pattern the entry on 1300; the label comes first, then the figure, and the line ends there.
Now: 81126.25
